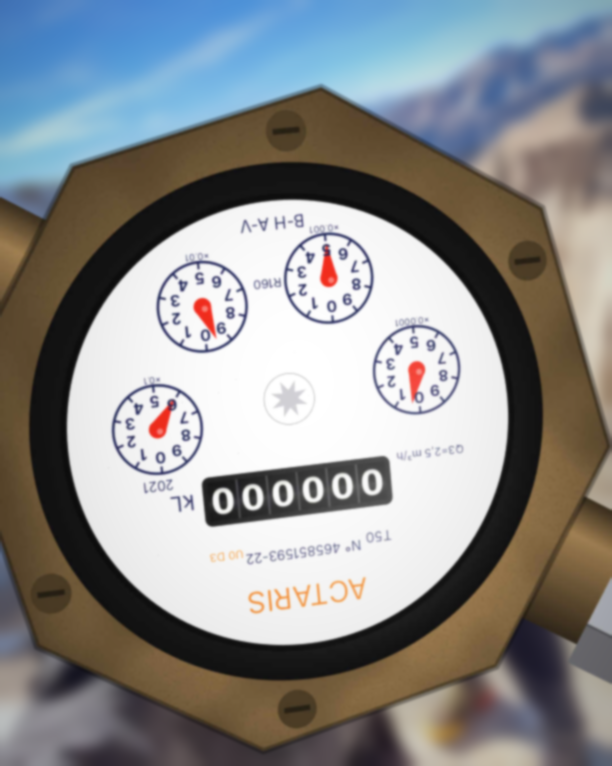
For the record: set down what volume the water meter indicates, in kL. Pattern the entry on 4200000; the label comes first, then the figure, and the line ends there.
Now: 0.5950
